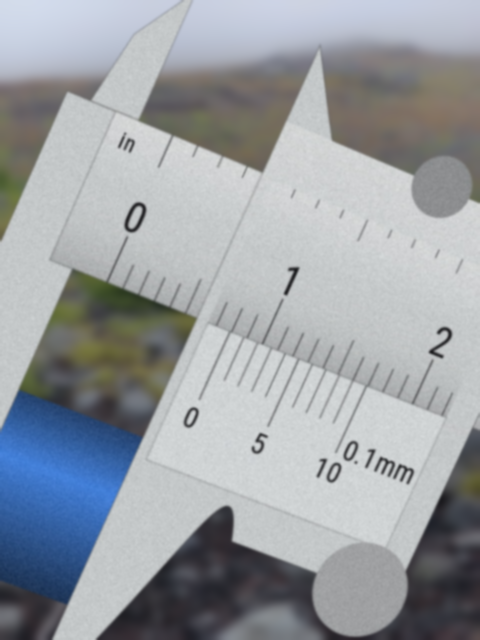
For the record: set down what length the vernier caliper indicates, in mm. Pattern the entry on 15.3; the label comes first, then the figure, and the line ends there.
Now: 7.9
